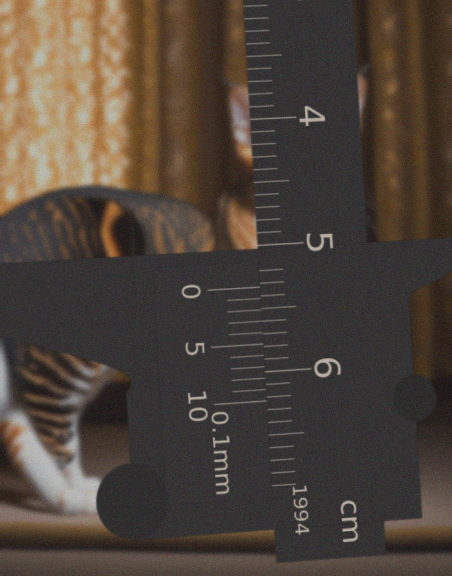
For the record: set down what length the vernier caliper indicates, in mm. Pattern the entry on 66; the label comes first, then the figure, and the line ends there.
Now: 53.3
